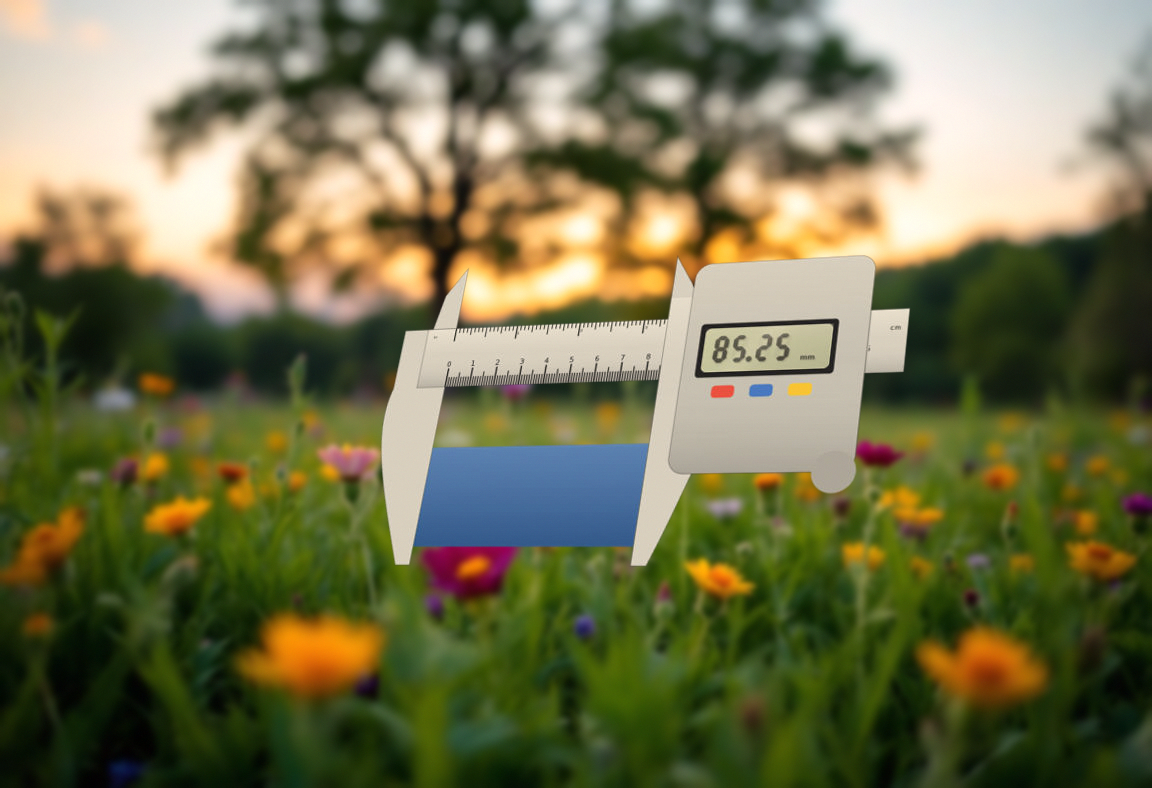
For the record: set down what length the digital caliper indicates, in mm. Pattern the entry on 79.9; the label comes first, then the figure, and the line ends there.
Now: 85.25
